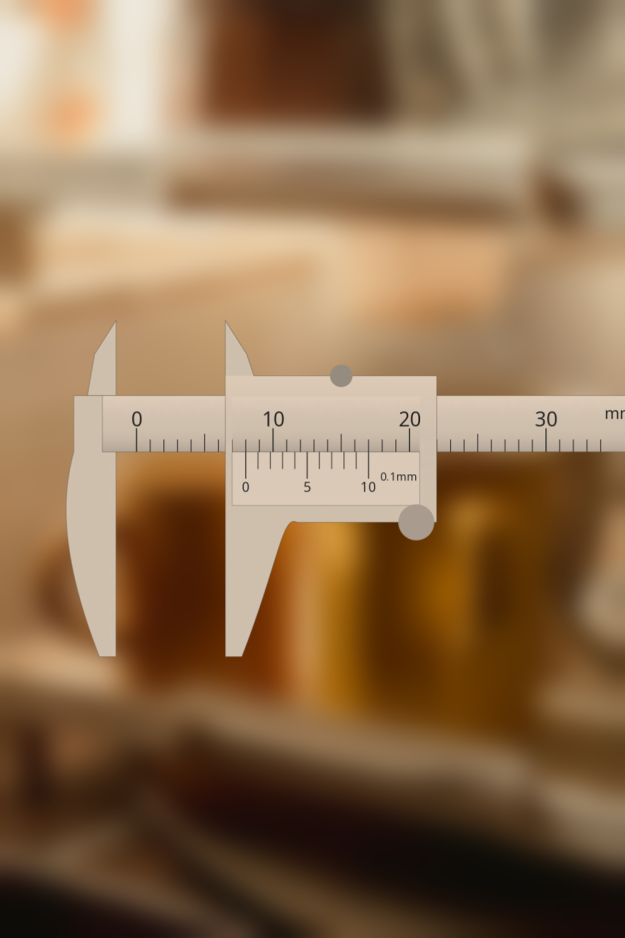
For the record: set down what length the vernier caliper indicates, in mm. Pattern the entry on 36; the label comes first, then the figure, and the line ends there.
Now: 8.0
